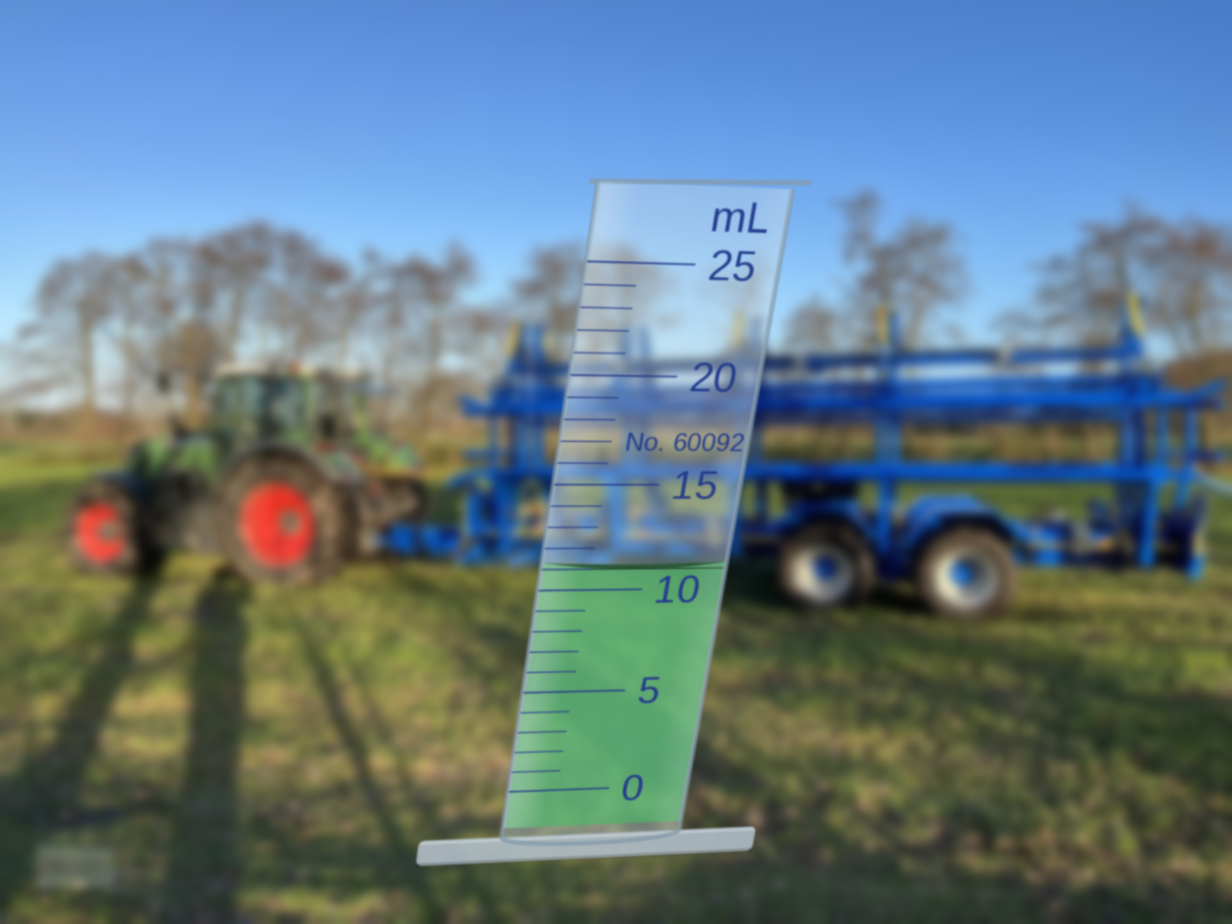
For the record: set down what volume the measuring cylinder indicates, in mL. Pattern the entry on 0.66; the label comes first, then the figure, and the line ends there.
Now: 11
